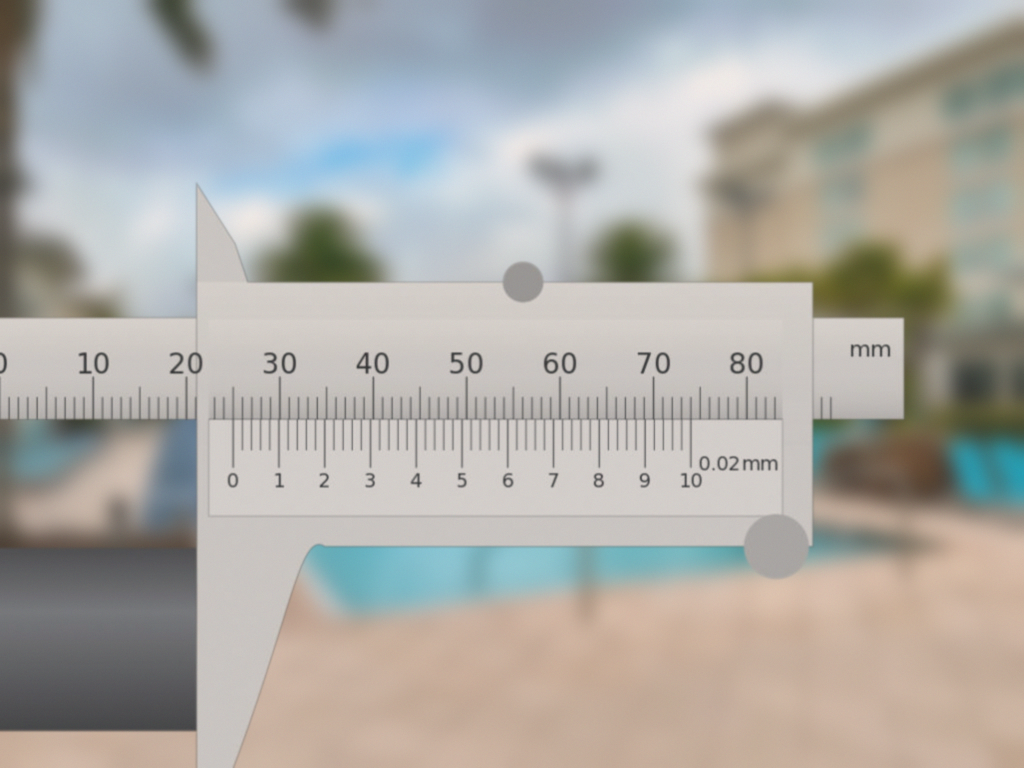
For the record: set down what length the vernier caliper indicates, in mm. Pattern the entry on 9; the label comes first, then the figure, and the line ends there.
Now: 25.0
